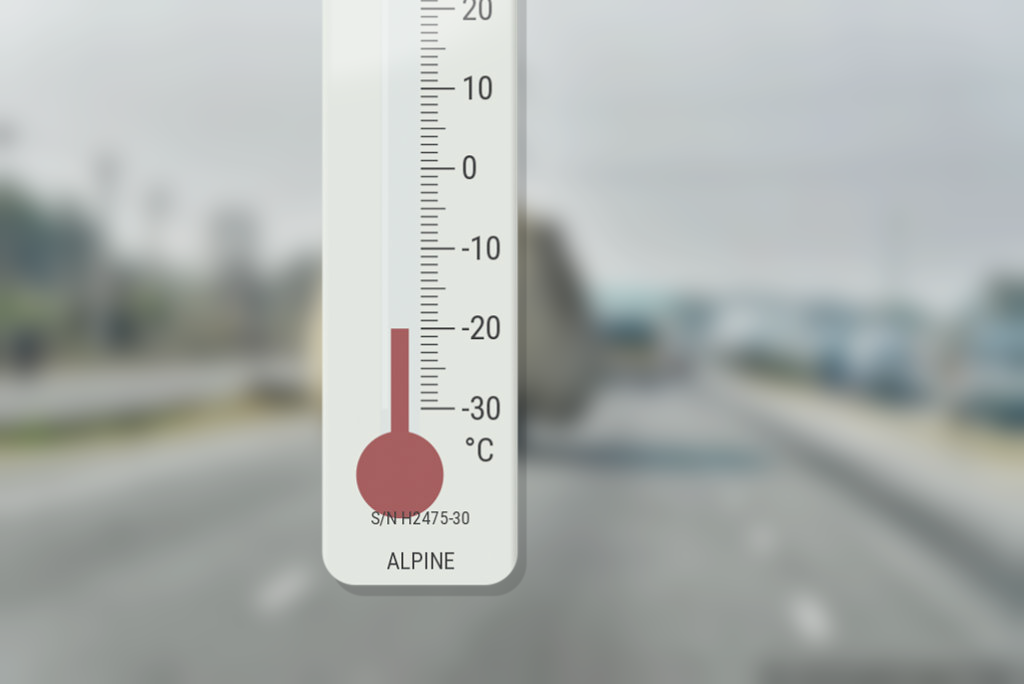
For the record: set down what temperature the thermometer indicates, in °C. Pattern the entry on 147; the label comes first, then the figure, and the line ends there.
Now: -20
